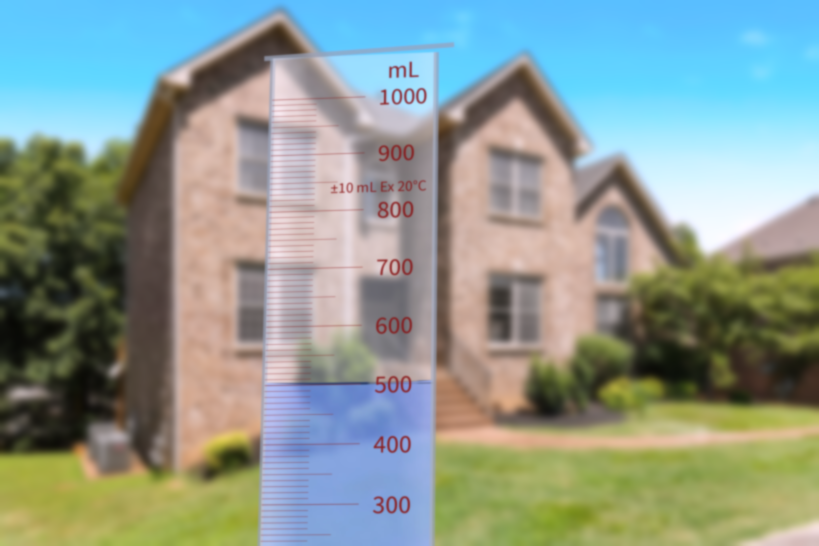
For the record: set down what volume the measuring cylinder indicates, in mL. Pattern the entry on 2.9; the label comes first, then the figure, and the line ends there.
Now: 500
